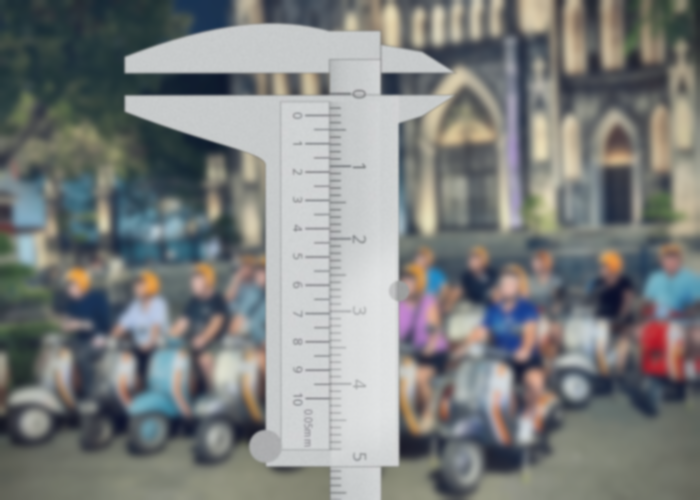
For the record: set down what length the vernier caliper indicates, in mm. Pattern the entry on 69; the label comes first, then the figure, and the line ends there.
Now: 3.0
